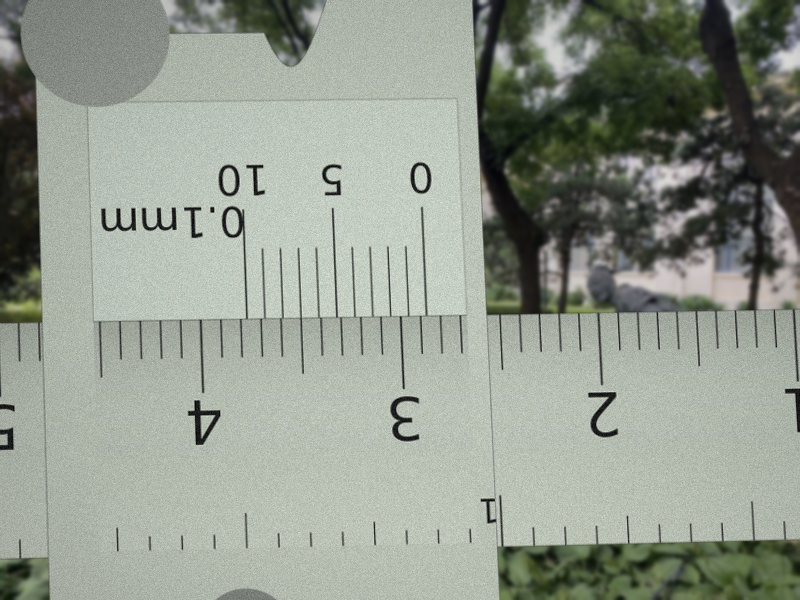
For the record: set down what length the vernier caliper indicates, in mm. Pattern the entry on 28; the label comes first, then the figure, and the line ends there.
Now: 28.7
